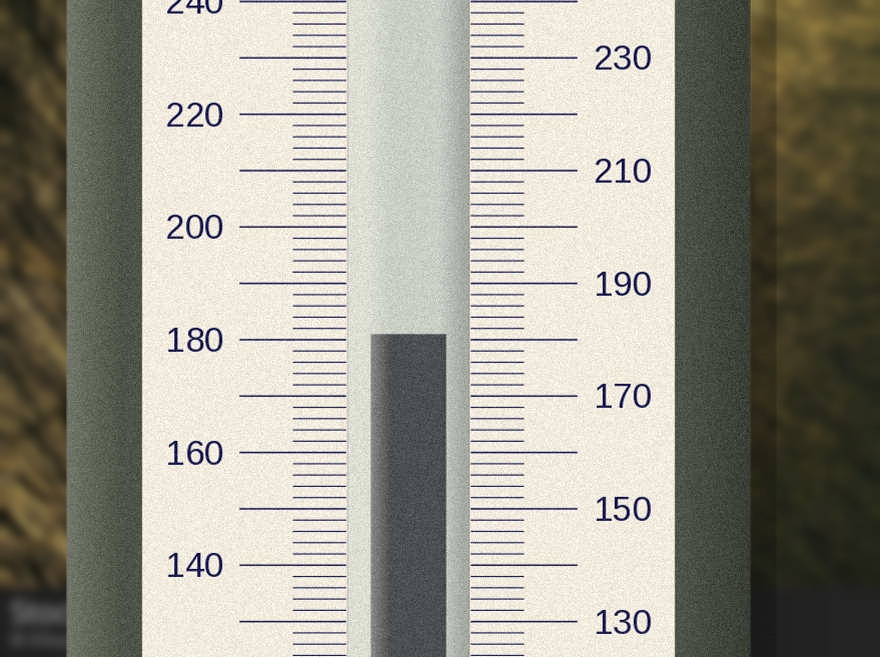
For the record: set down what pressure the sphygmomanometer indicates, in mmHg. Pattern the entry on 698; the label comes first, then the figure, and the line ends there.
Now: 181
